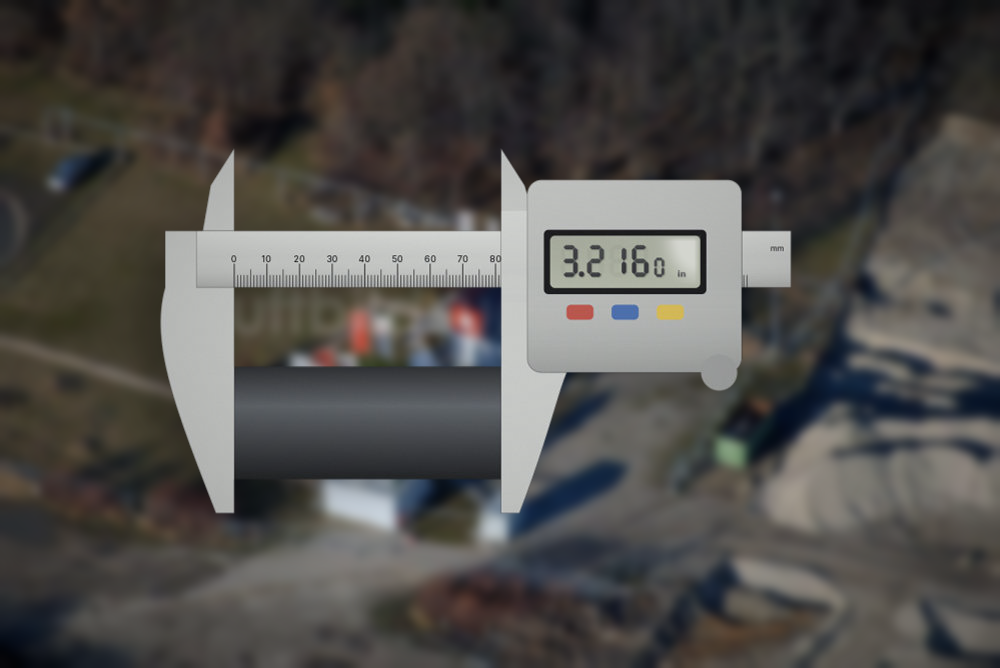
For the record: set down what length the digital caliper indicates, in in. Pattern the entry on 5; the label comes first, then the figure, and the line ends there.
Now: 3.2160
